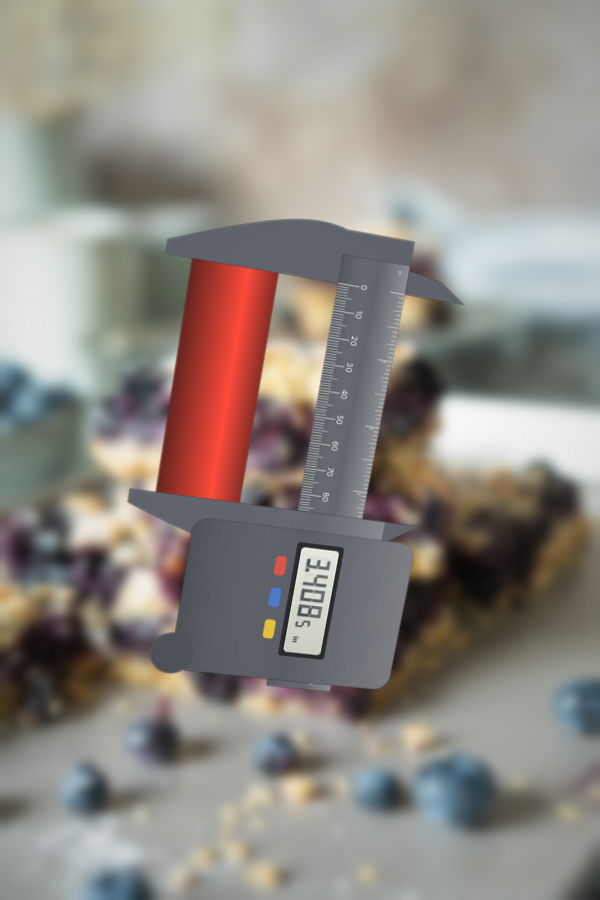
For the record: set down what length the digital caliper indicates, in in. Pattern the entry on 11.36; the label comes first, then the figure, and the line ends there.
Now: 3.4085
